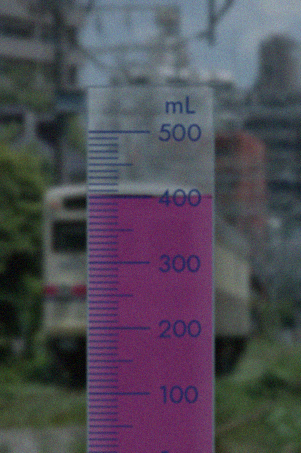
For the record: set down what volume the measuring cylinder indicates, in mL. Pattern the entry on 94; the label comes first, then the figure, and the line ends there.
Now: 400
